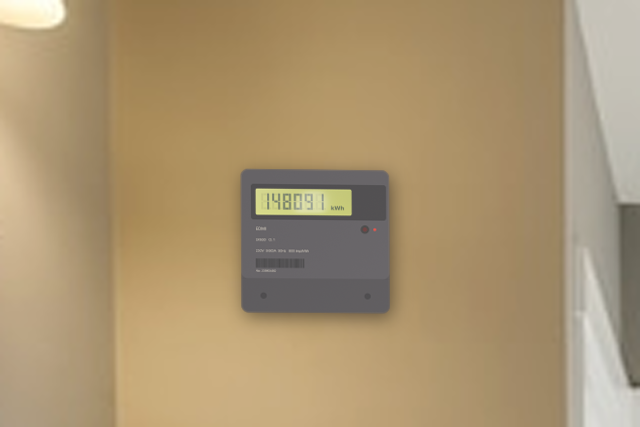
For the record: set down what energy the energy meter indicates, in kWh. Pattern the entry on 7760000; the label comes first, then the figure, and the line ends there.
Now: 148091
